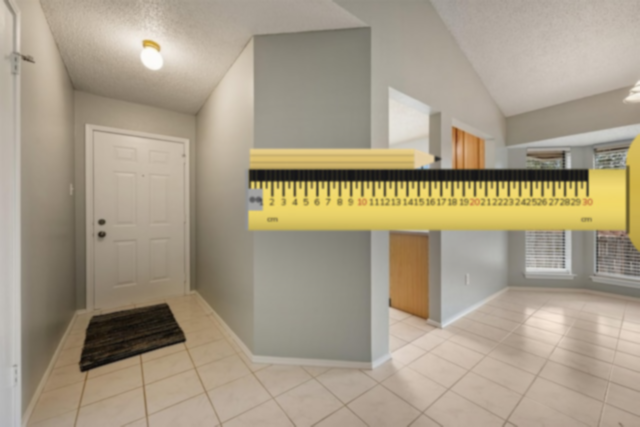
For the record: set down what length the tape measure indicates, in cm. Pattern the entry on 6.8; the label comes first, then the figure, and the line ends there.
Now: 17
